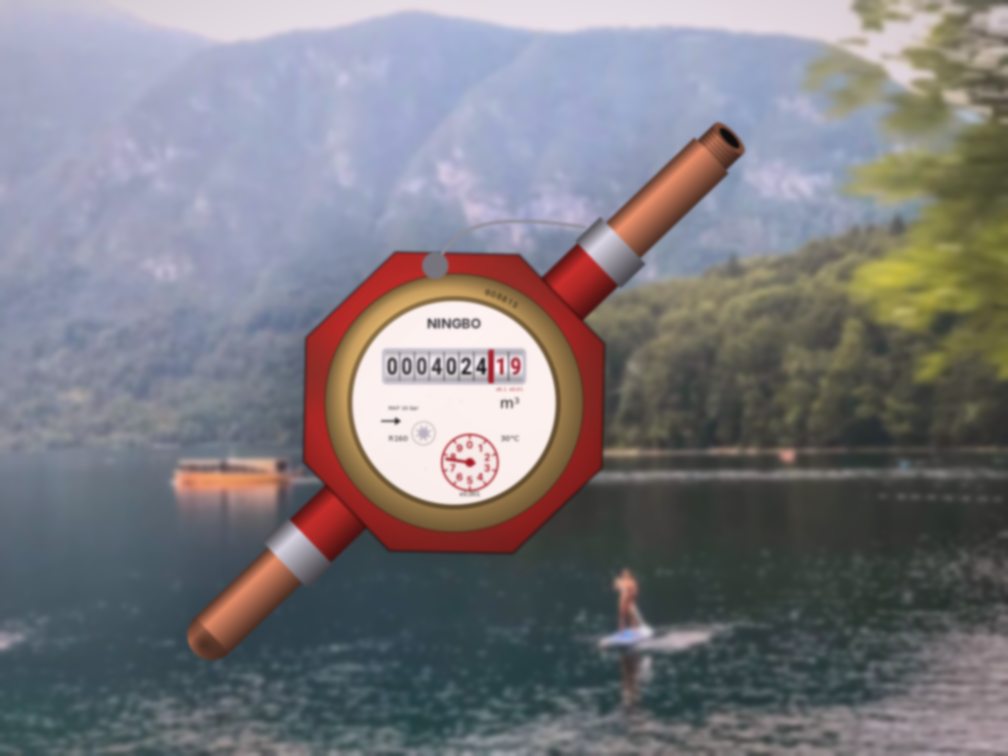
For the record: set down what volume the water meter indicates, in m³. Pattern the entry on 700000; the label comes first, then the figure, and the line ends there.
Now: 4024.197
